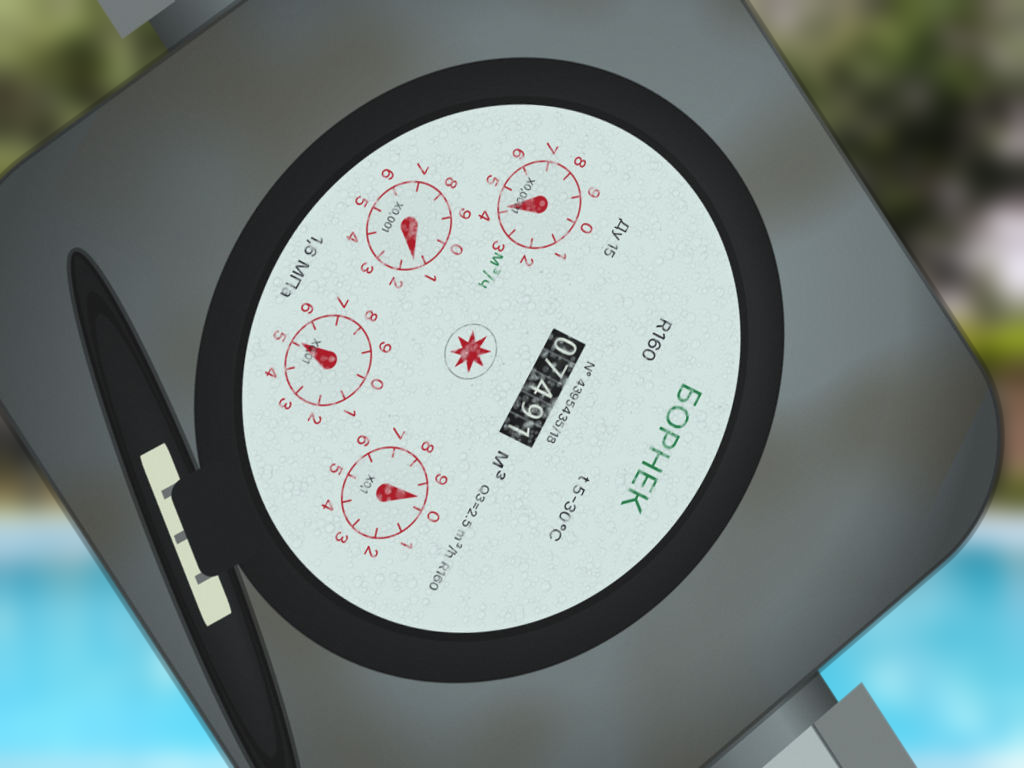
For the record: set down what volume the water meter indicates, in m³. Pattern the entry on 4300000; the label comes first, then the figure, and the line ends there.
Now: 7490.9514
